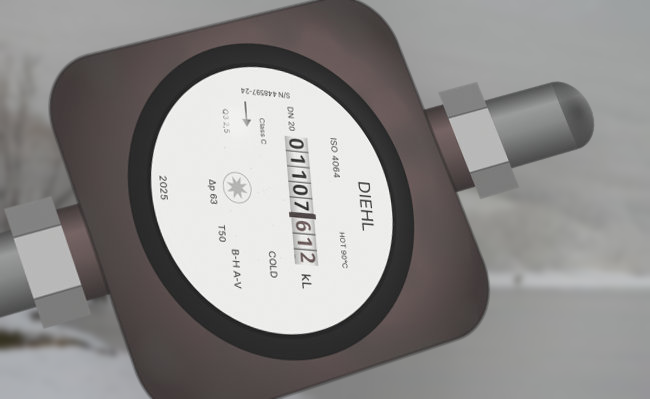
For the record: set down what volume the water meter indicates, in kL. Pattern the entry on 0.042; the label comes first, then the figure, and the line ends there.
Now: 1107.612
